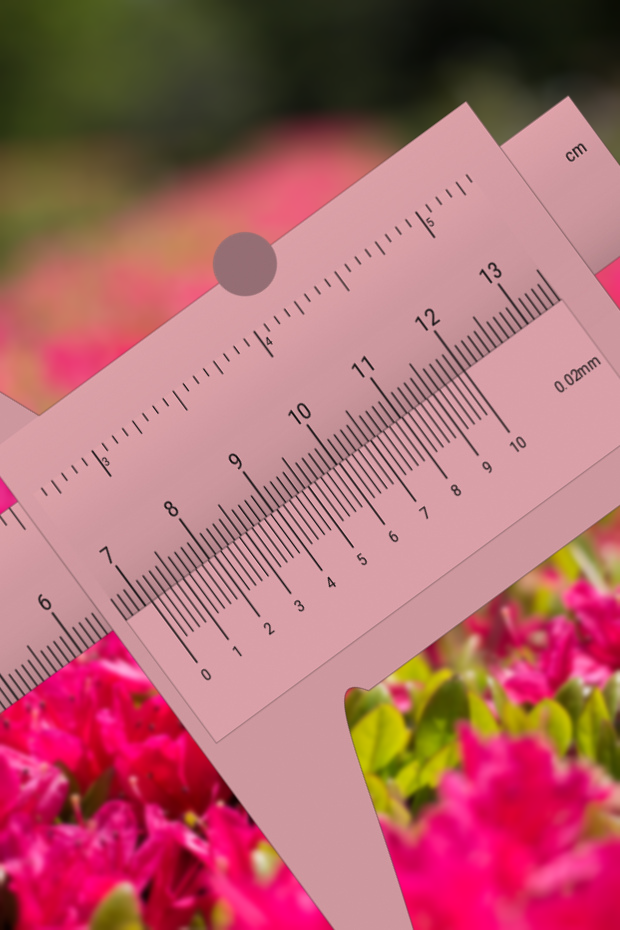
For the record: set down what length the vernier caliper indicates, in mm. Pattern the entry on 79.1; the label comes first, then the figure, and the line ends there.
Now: 71.0
